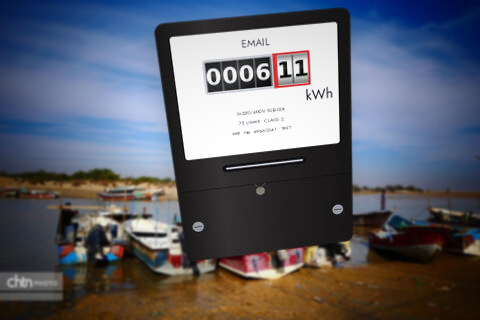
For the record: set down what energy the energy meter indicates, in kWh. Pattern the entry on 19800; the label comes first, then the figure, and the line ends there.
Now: 6.11
